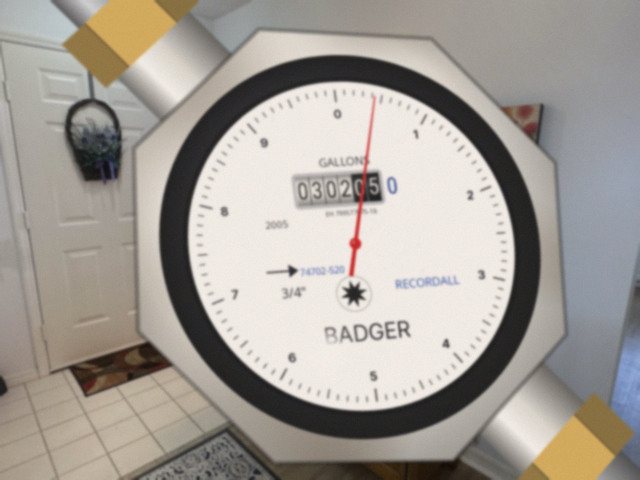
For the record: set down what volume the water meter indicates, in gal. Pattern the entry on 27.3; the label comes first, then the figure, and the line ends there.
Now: 302050.4
